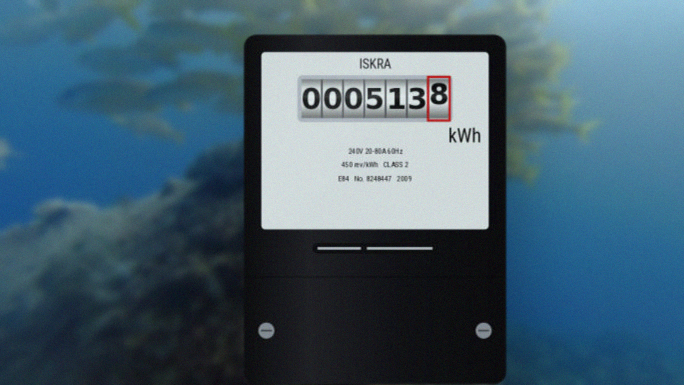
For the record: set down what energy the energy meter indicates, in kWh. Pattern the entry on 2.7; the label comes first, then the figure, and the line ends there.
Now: 513.8
